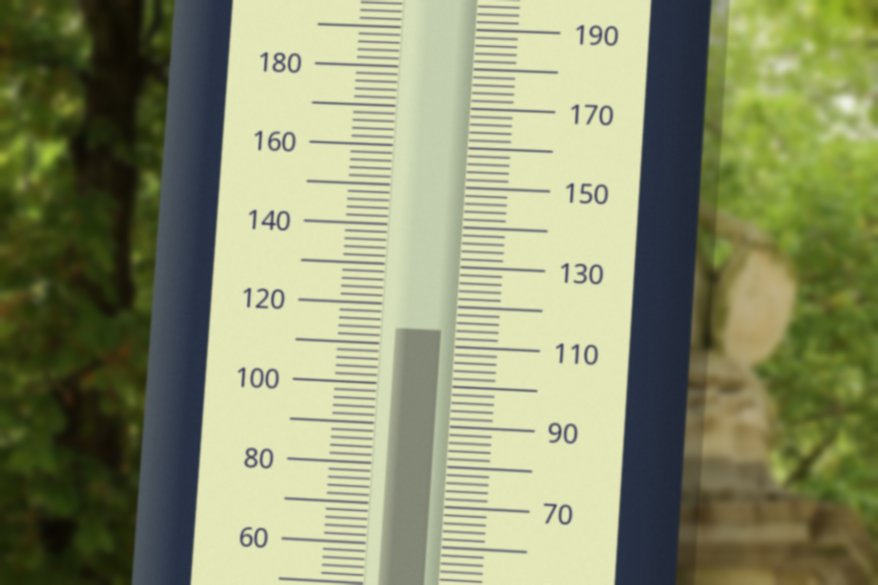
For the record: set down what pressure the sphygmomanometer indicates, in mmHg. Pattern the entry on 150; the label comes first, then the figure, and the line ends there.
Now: 114
